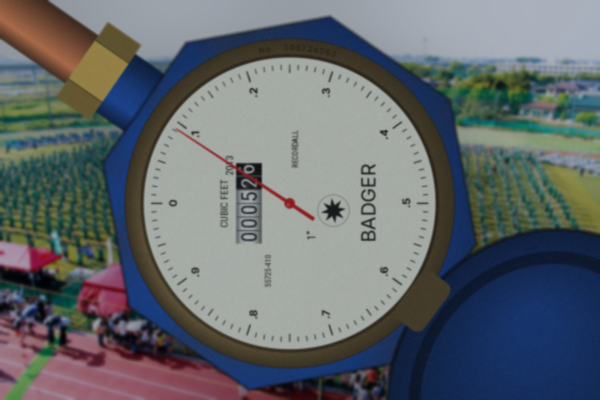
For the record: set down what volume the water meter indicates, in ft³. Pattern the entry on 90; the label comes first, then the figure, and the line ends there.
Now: 526.09
